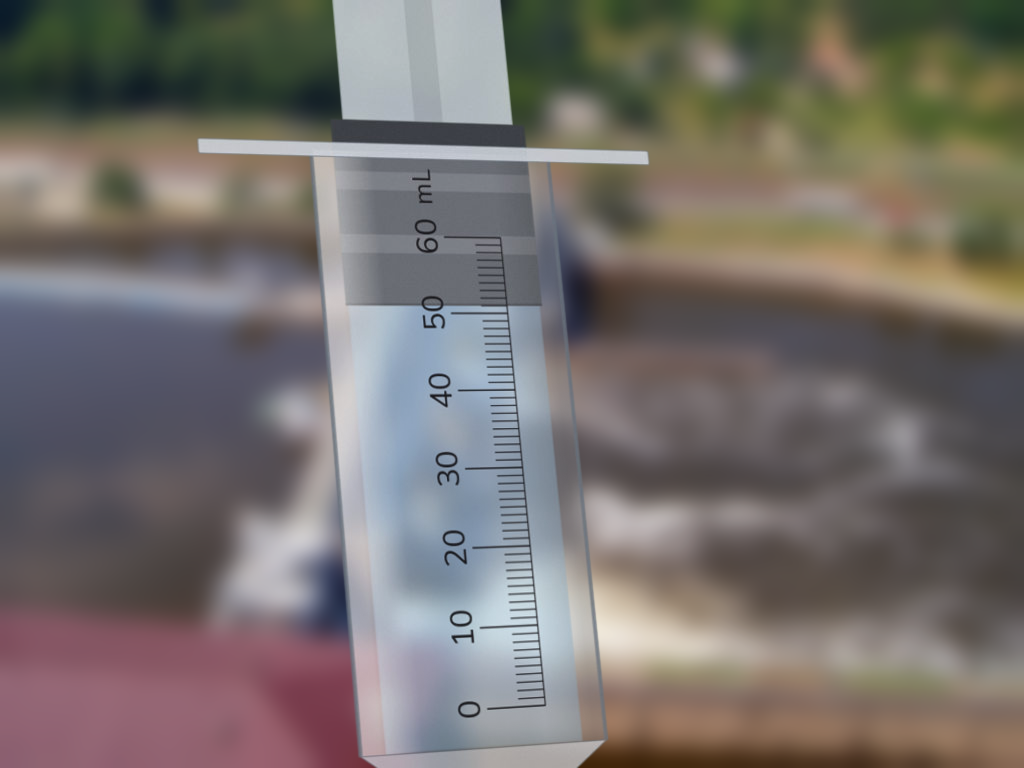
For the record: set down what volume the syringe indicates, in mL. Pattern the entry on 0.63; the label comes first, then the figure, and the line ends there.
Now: 51
